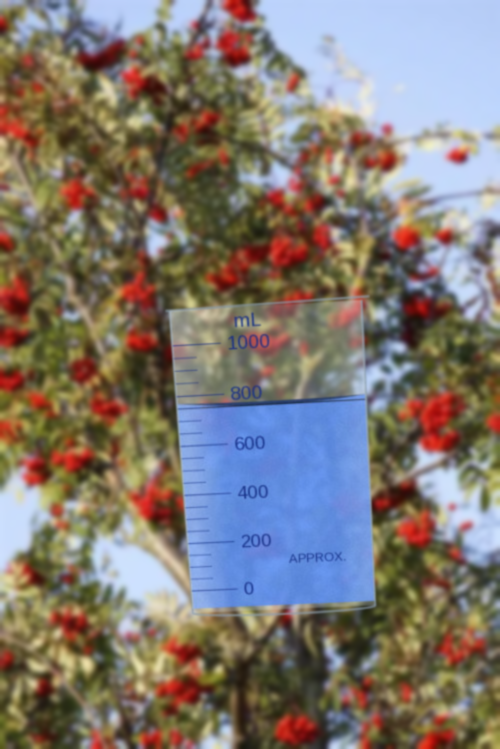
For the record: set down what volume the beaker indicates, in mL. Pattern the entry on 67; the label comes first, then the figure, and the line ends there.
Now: 750
